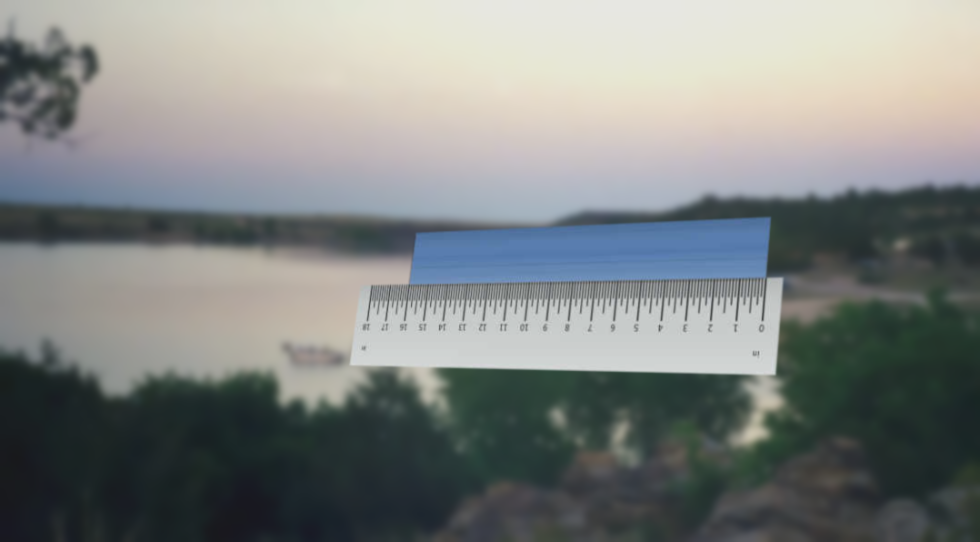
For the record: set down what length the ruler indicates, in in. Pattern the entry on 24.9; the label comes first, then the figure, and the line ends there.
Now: 16
